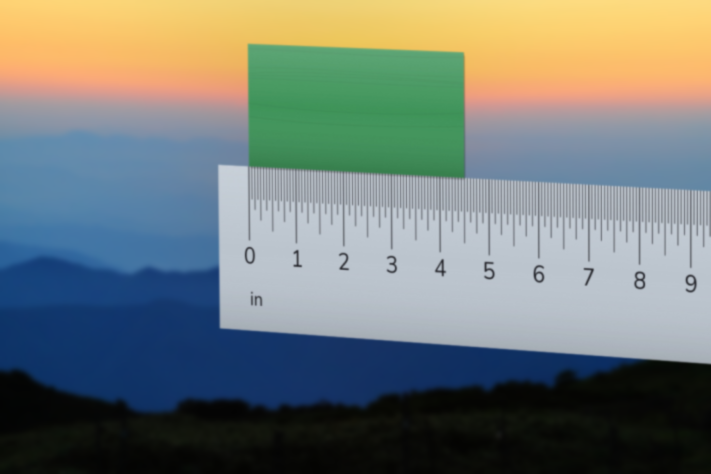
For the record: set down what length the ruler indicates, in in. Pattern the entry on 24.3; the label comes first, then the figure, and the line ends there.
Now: 4.5
